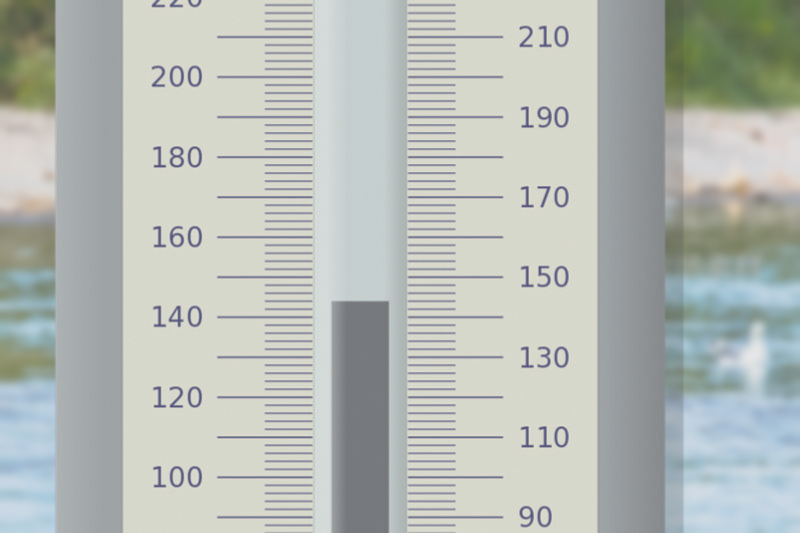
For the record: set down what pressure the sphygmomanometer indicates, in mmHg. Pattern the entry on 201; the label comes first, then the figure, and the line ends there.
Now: 144
